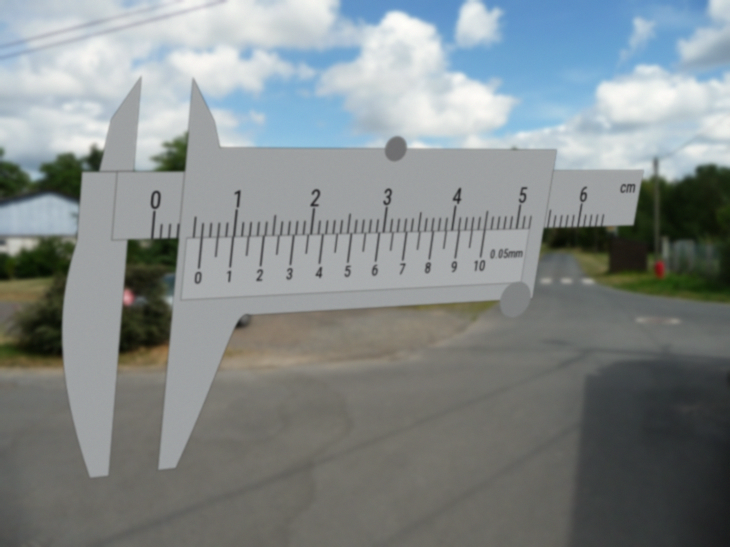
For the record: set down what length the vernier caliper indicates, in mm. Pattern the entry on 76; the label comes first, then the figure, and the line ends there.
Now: 6.0
